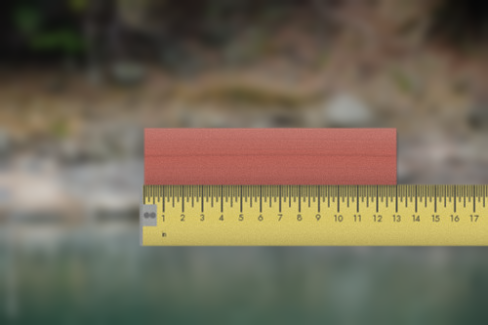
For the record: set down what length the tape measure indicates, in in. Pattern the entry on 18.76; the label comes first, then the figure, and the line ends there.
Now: 13
